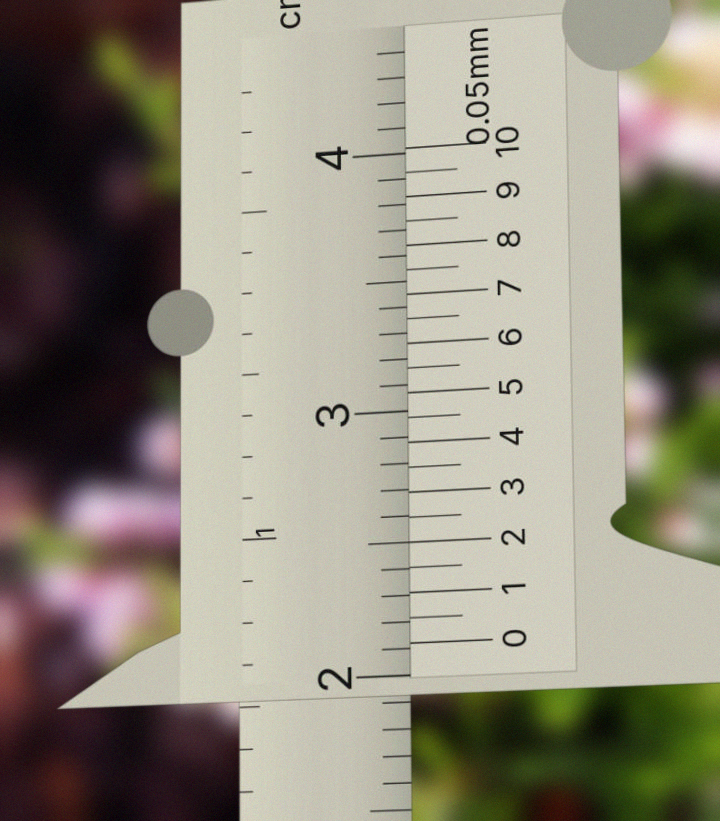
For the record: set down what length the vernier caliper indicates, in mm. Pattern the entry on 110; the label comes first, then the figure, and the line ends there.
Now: 21.20
